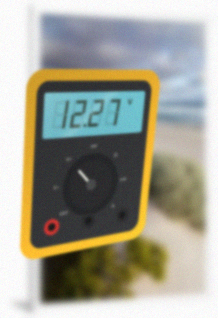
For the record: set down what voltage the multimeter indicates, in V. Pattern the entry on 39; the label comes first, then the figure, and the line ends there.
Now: 12.27
